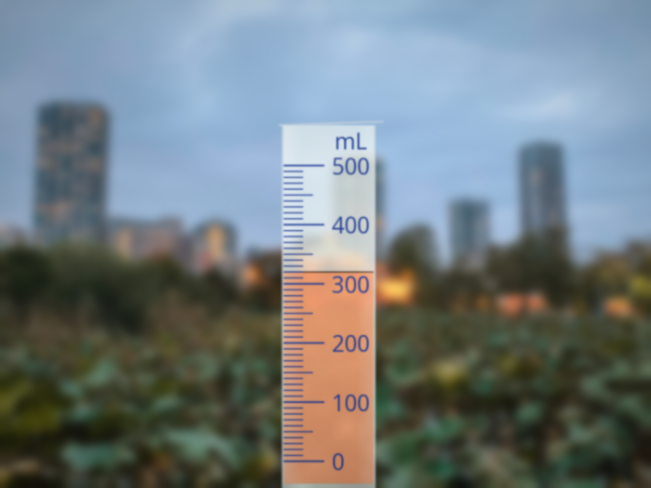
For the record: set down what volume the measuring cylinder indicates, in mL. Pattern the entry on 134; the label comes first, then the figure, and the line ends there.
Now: 320
